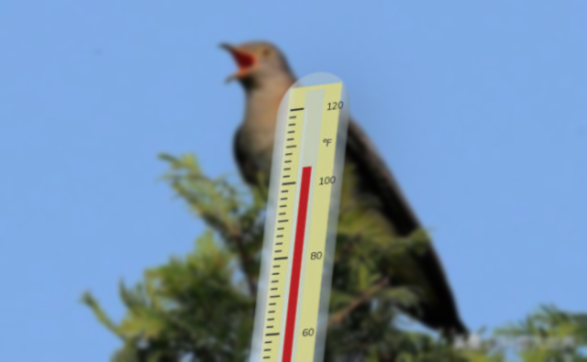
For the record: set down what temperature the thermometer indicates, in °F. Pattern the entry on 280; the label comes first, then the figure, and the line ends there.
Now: 104
